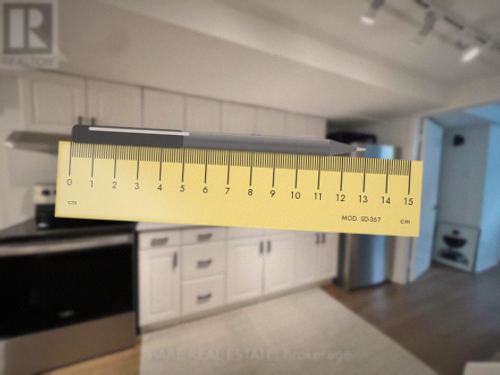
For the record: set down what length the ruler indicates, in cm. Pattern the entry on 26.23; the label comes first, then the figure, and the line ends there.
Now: 13
